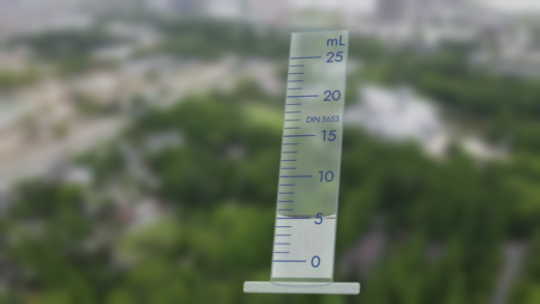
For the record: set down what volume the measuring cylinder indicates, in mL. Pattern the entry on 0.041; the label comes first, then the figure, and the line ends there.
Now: 5
